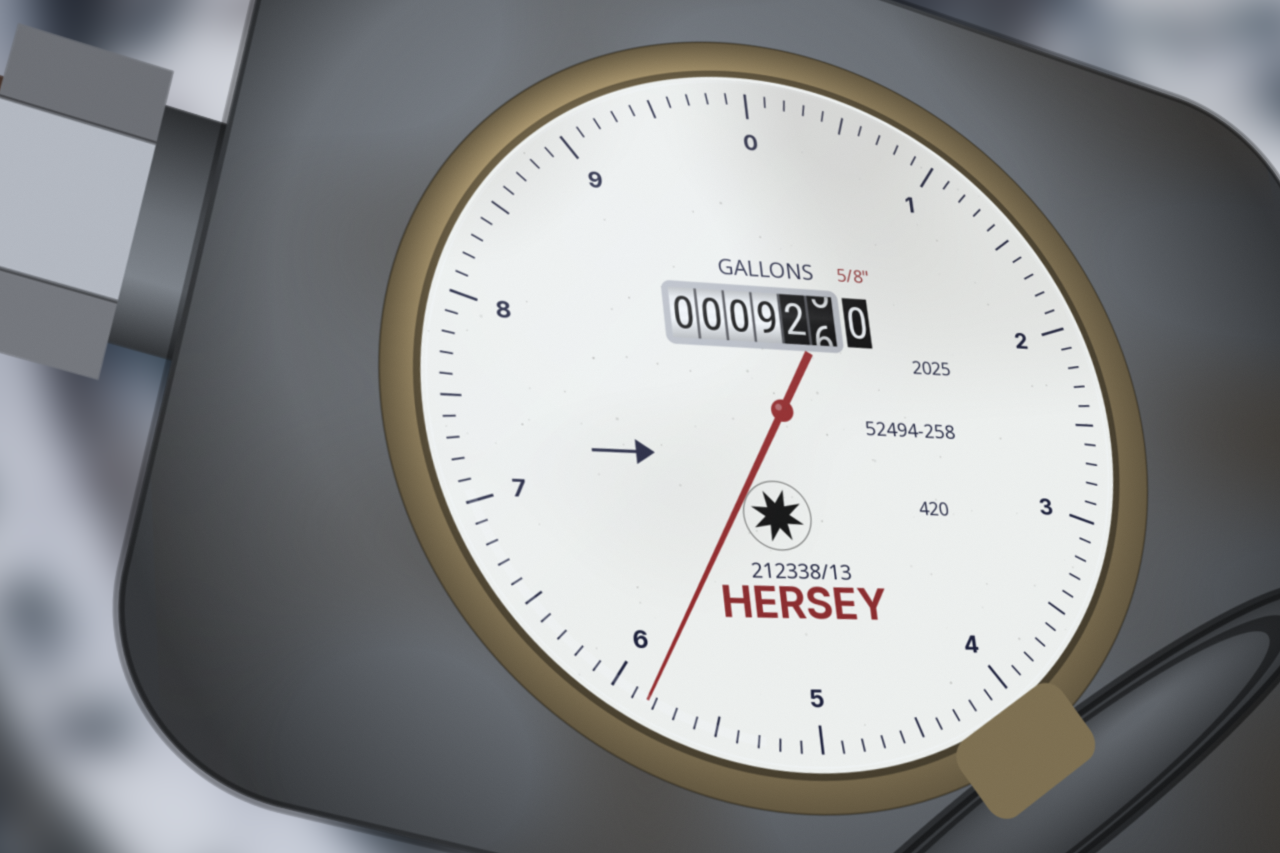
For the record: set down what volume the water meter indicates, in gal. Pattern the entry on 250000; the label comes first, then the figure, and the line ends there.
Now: 9255.8
